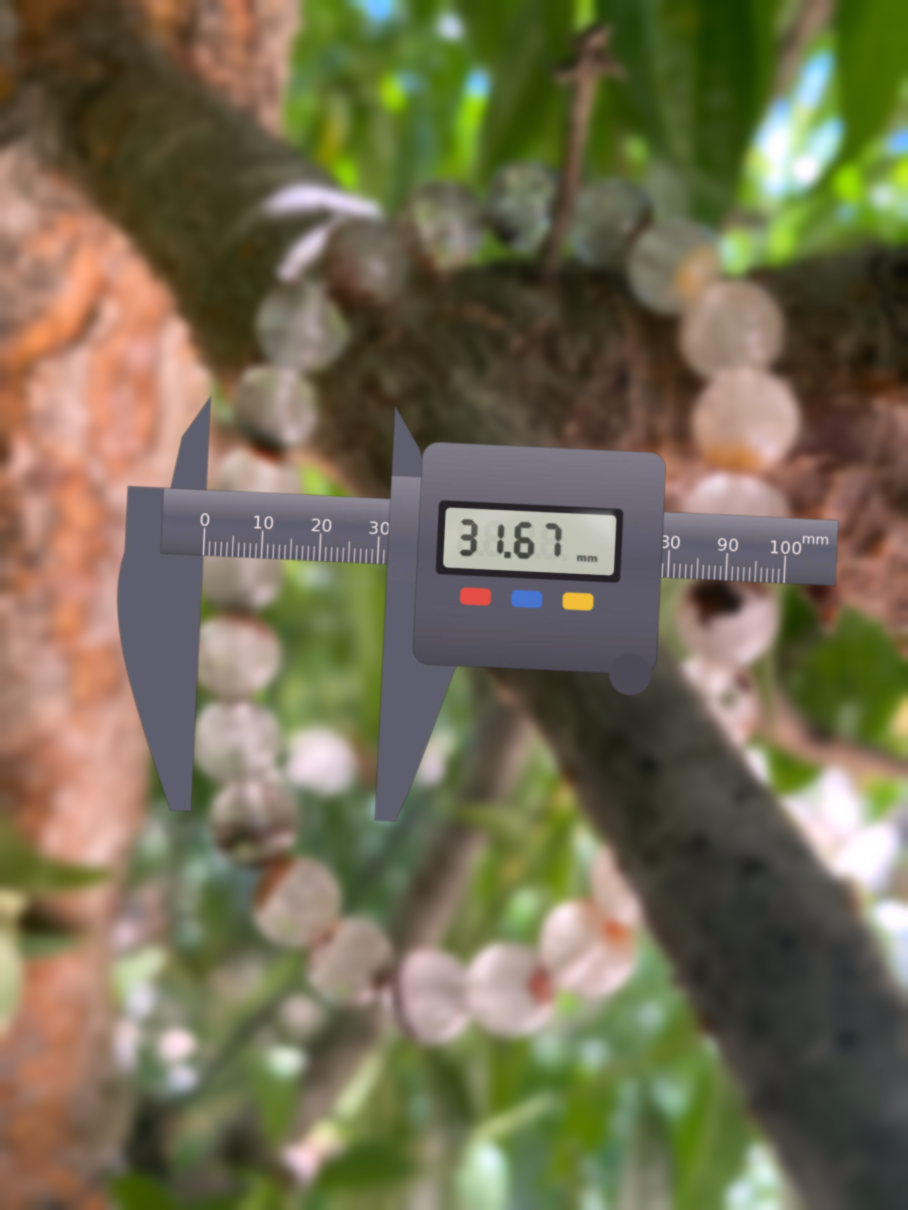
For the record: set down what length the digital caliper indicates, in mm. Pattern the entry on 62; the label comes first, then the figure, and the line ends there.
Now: 31.67
